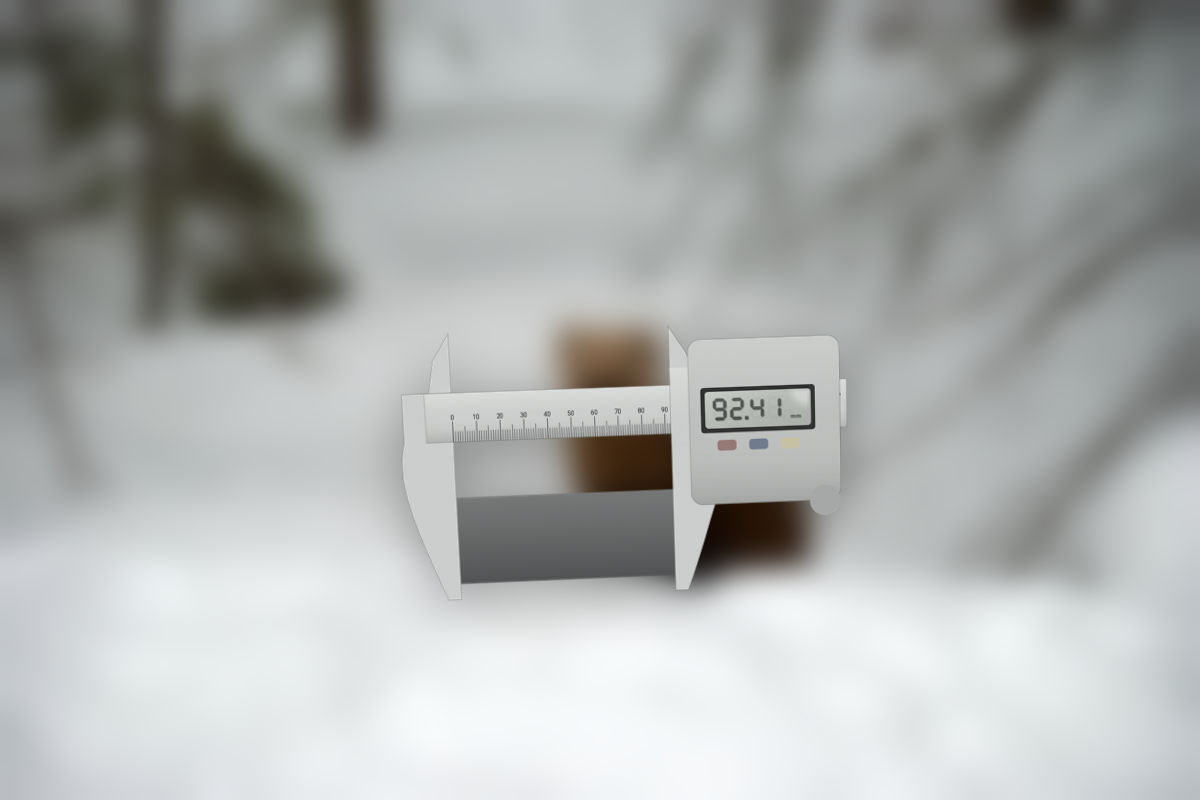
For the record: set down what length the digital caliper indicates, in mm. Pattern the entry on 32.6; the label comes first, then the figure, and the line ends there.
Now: 92.41
